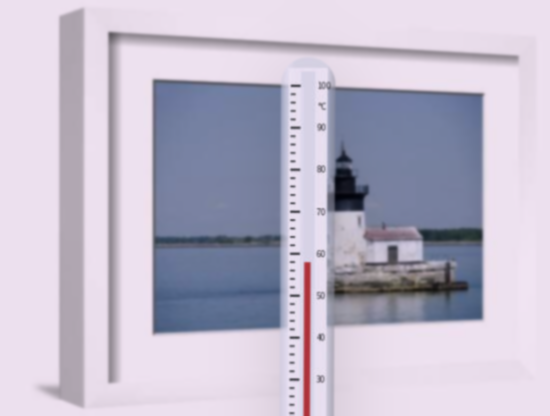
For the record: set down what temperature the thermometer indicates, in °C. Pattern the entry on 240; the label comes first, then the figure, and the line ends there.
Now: 58
